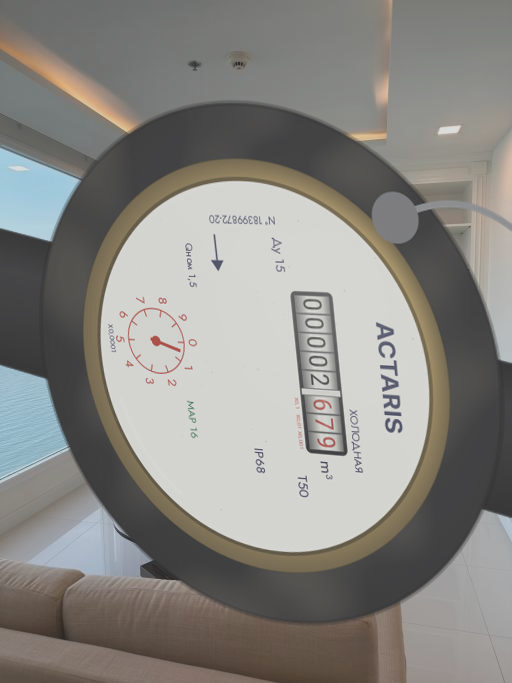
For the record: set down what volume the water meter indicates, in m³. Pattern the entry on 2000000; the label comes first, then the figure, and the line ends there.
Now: 2.6790
